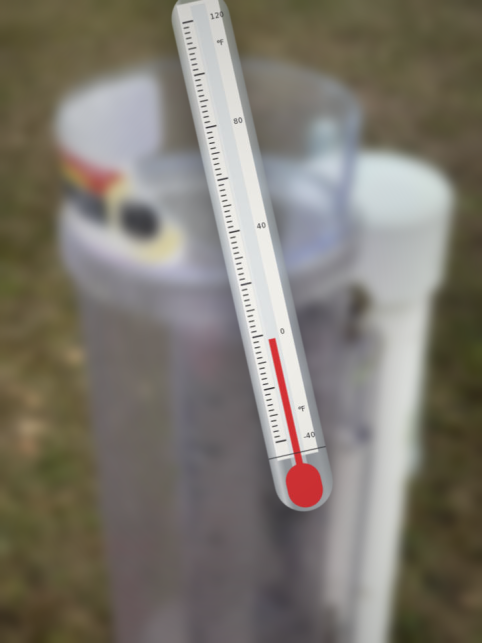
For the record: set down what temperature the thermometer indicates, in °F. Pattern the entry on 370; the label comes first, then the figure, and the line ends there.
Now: -2
